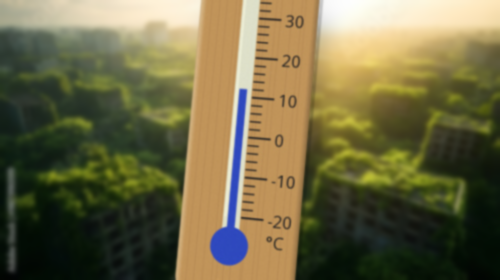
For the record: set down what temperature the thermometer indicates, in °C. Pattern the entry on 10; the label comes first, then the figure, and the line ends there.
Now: 12
